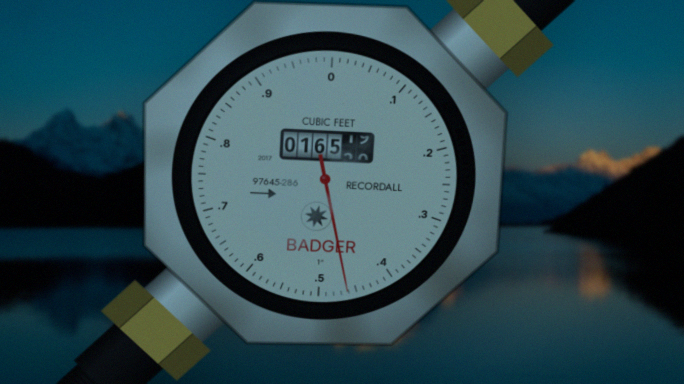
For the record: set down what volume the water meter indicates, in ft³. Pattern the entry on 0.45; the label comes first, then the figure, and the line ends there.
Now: 16519.46
